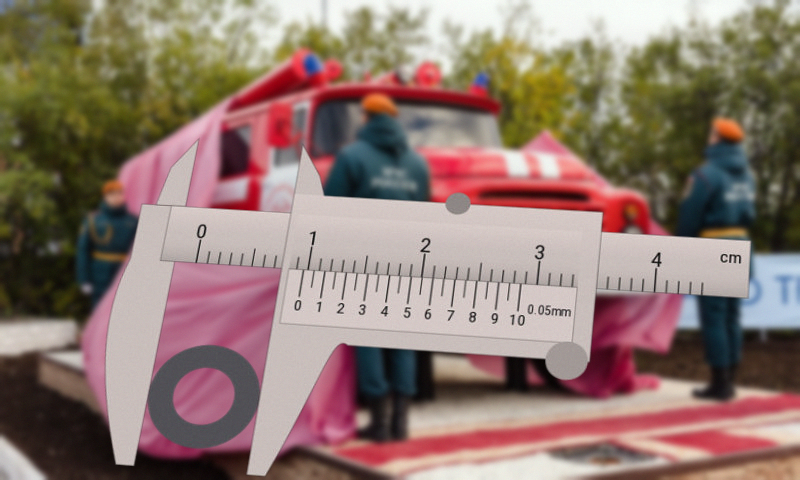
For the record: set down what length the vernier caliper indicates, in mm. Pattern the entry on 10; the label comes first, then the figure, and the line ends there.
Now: 9.6
